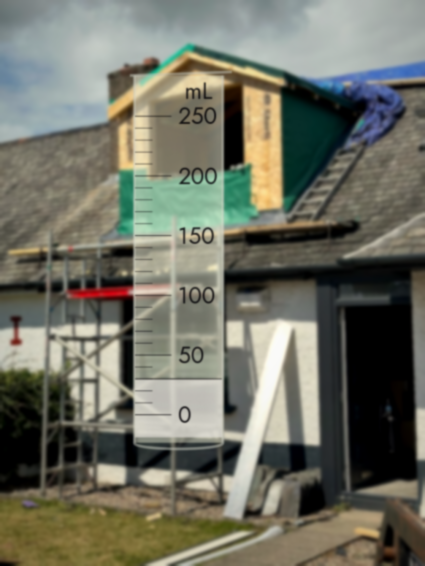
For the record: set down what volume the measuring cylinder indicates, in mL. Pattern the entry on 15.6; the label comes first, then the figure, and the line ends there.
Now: 30
